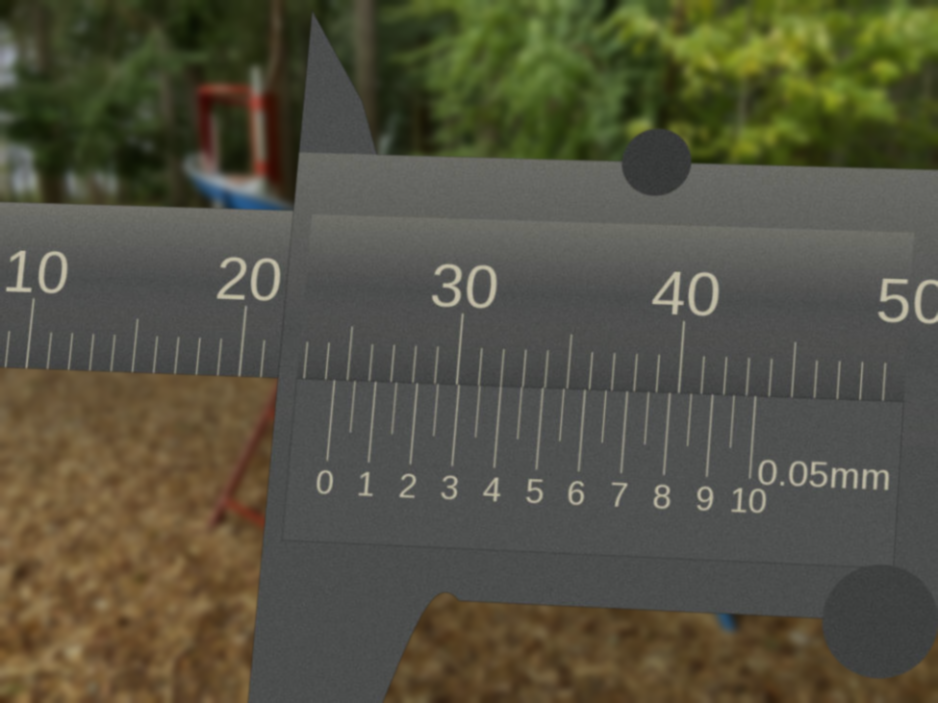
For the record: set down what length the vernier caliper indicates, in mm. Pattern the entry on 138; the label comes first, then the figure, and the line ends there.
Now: 24.4
